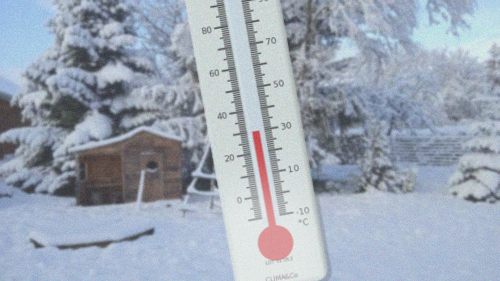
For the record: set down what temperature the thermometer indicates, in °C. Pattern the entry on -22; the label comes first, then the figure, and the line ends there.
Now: 30
